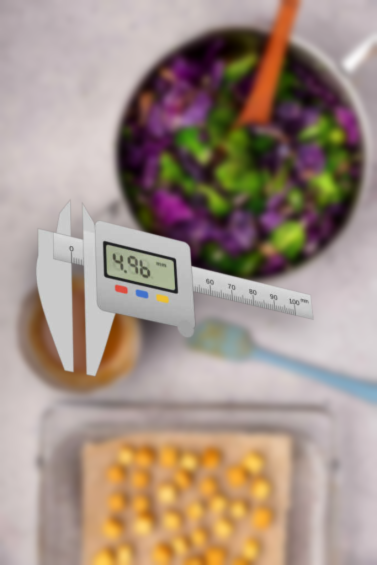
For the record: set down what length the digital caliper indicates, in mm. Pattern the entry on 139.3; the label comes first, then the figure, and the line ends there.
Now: 4.96
